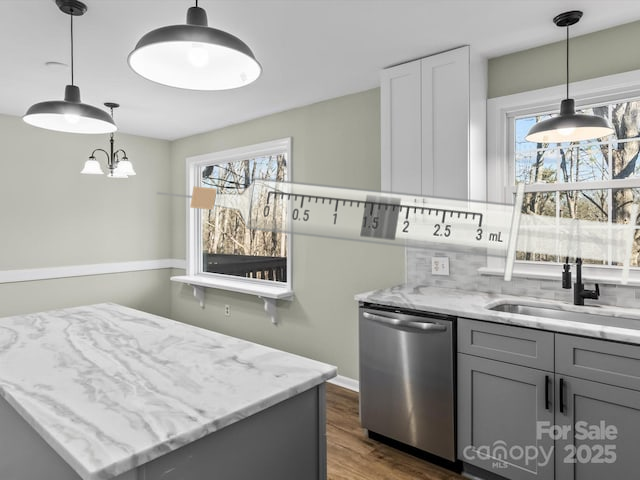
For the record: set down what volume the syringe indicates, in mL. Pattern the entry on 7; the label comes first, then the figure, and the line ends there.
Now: 1.4
